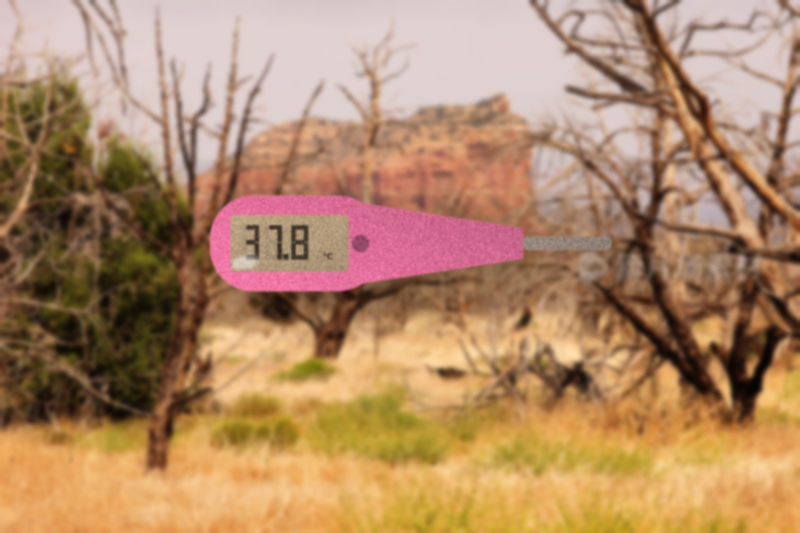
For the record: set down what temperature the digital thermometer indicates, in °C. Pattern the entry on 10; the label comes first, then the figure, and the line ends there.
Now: 37.8
